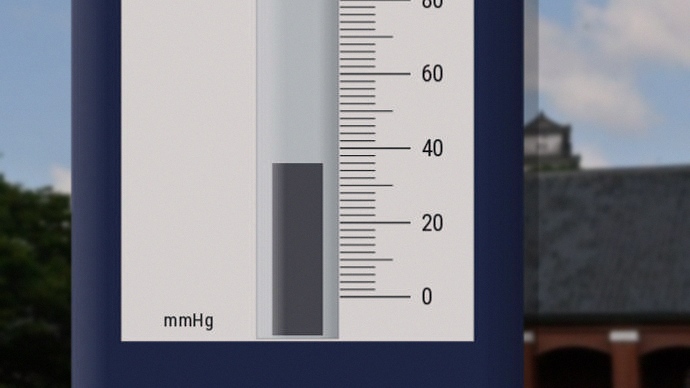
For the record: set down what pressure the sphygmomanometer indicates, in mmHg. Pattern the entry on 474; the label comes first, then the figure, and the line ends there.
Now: 36
